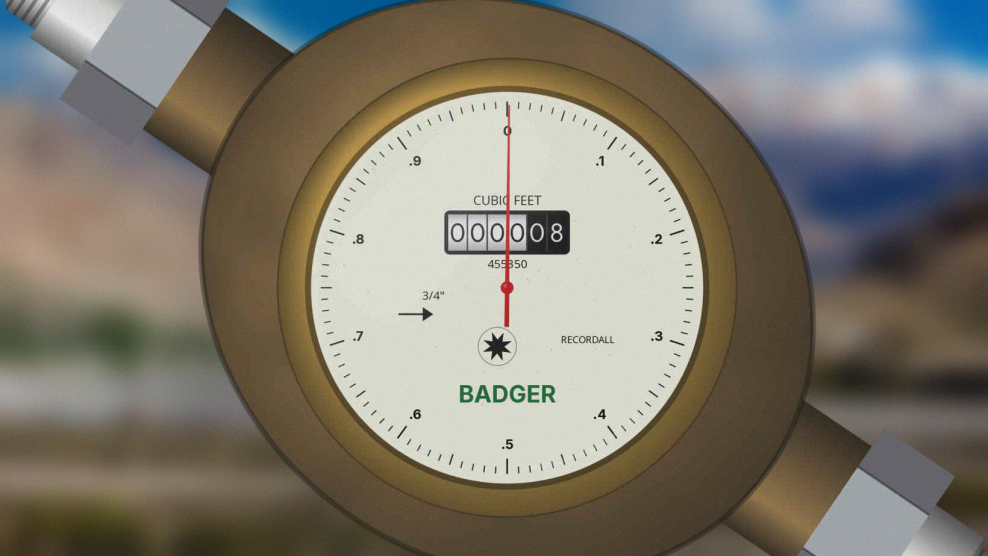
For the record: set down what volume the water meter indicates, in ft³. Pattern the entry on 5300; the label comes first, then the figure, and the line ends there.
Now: 8.00
